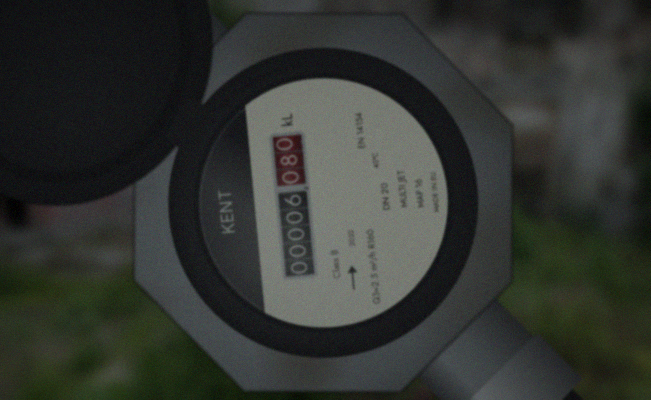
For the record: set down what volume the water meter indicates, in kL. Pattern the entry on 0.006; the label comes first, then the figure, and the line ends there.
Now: 6.080
